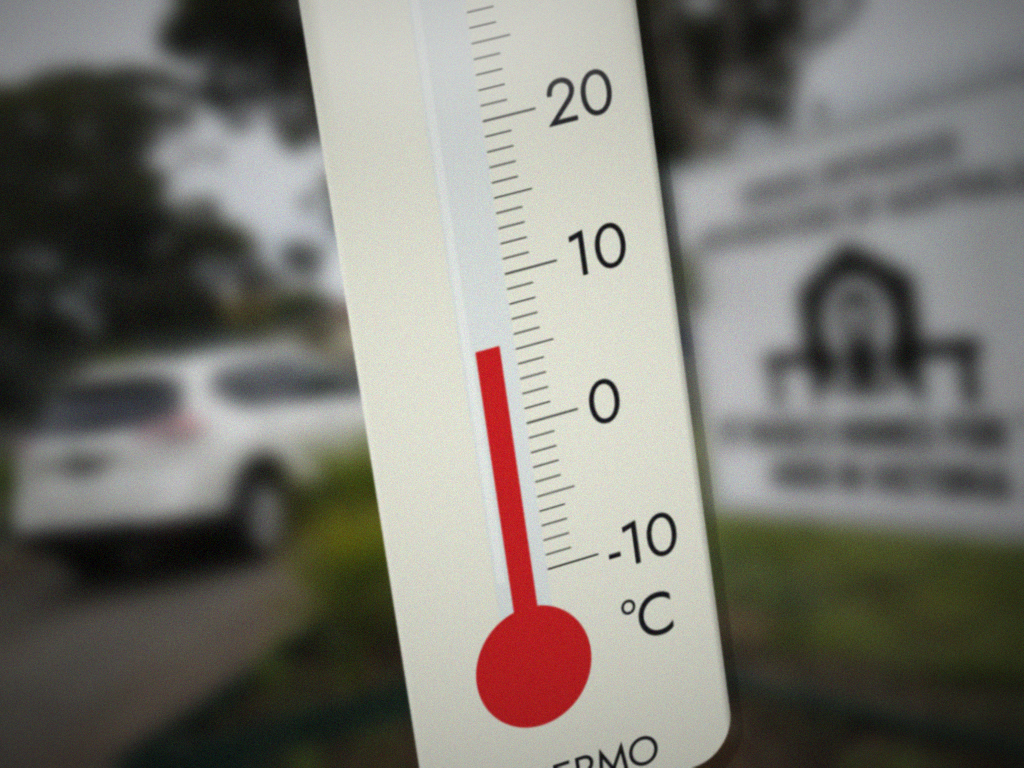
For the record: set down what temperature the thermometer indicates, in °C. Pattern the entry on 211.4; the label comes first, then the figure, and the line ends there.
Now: 5.5
